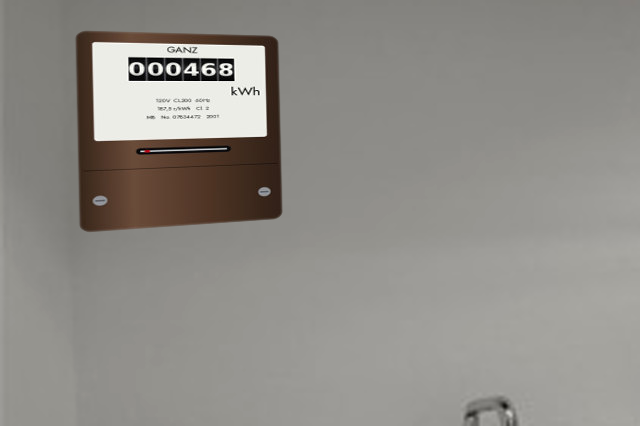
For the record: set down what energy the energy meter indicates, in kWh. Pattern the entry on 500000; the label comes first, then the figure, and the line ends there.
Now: 468
